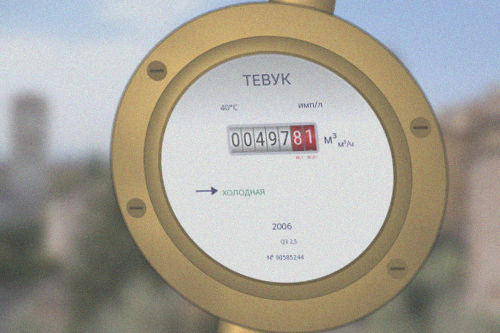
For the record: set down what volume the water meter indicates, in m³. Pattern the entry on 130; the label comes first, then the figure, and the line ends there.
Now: 497.81
